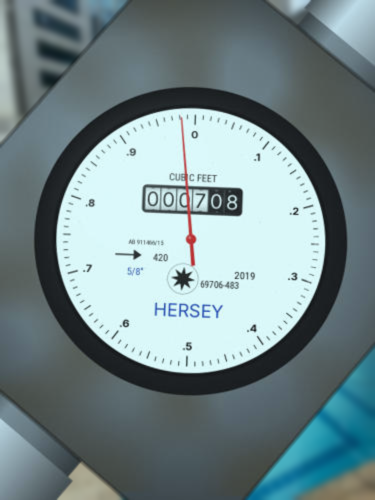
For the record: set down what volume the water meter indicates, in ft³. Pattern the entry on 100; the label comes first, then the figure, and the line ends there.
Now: 707.98
